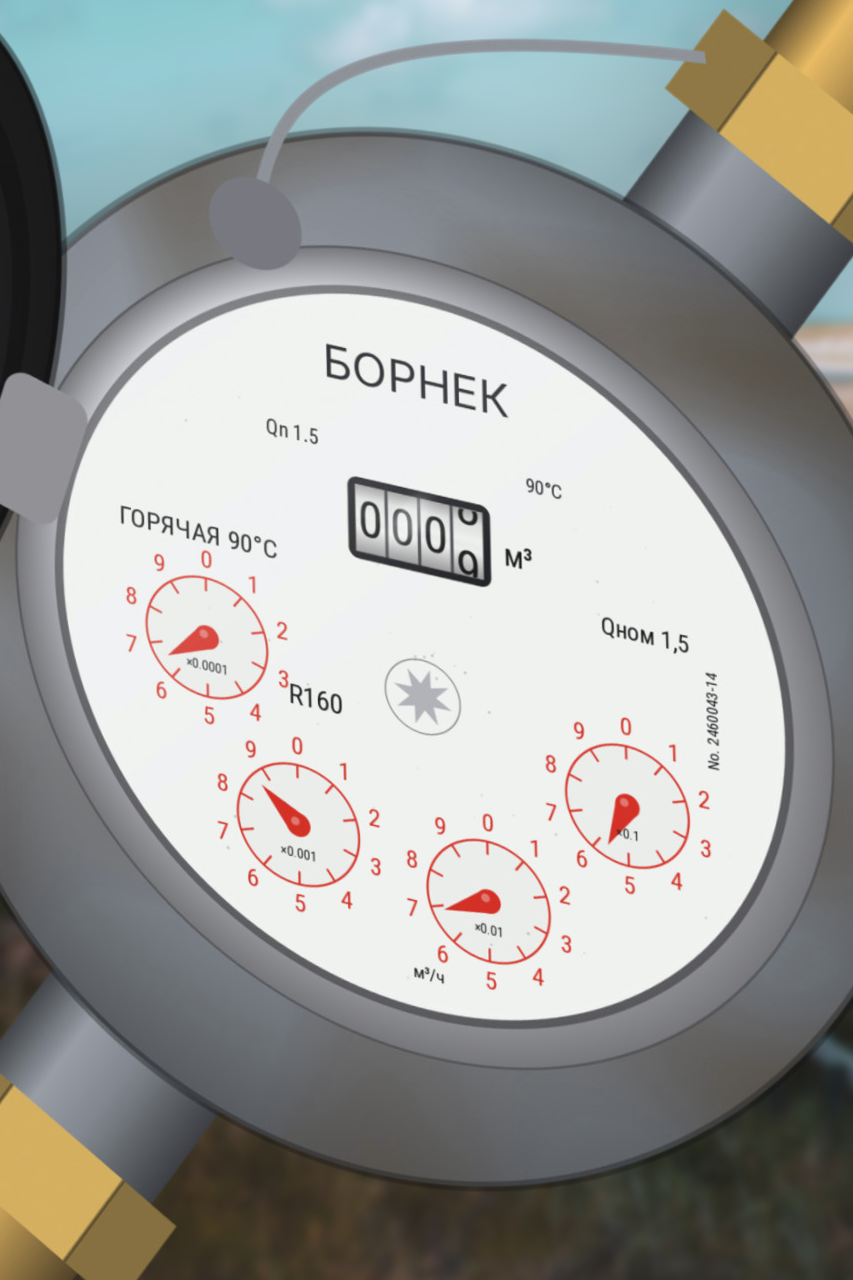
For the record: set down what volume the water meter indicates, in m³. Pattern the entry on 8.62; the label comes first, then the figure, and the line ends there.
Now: 8.5686
